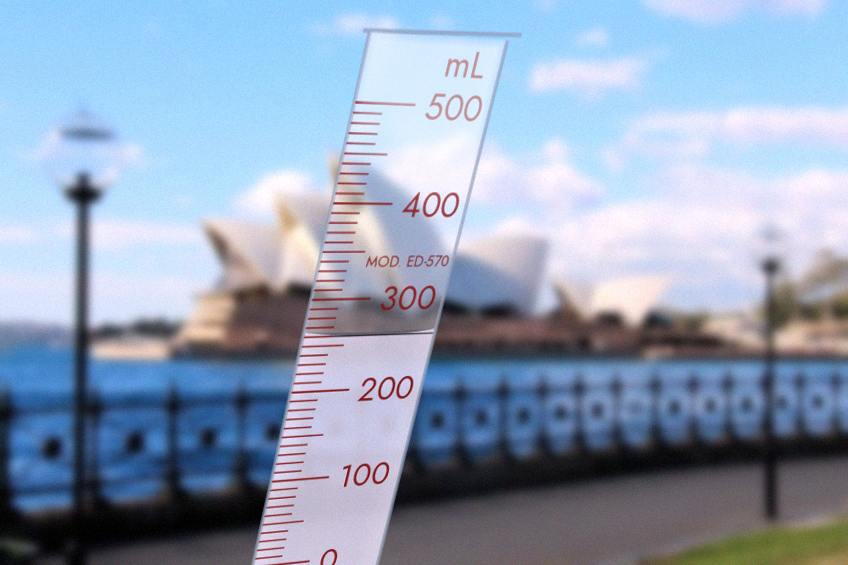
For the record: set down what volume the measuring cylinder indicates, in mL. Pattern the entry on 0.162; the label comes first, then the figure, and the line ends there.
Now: 260
